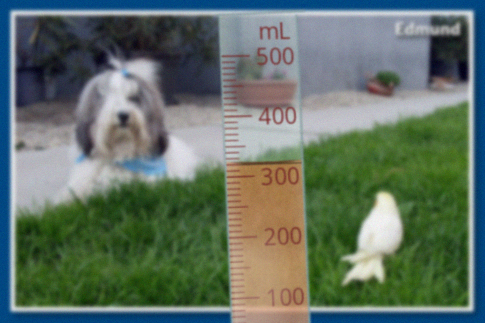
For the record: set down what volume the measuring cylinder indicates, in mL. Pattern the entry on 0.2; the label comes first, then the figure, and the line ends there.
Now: 320
